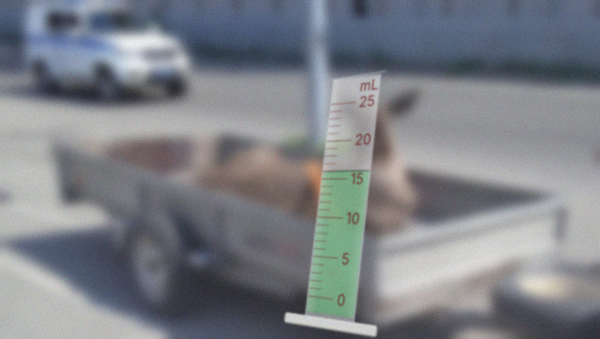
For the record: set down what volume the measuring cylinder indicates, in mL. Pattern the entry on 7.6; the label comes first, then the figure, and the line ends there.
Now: 16
